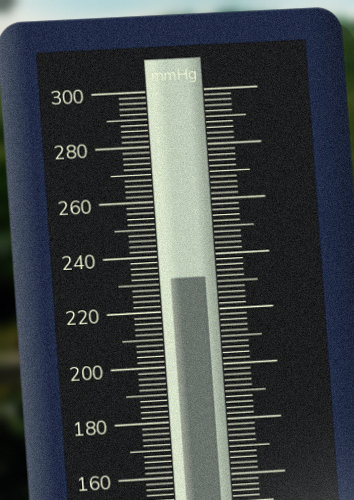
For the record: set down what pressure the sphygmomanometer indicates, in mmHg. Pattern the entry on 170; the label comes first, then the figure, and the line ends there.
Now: 232
